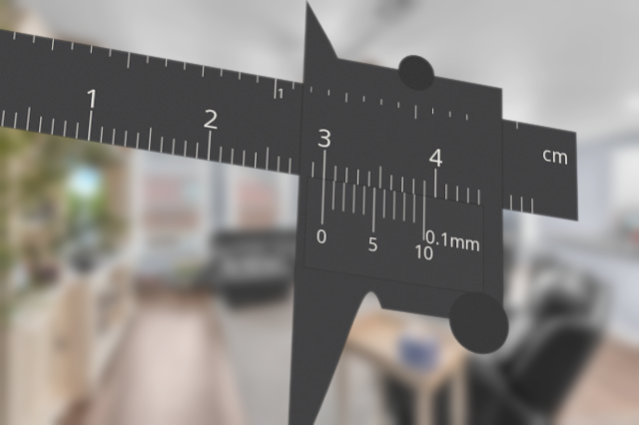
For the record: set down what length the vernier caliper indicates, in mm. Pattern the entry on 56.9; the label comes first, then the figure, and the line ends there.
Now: 30.0
